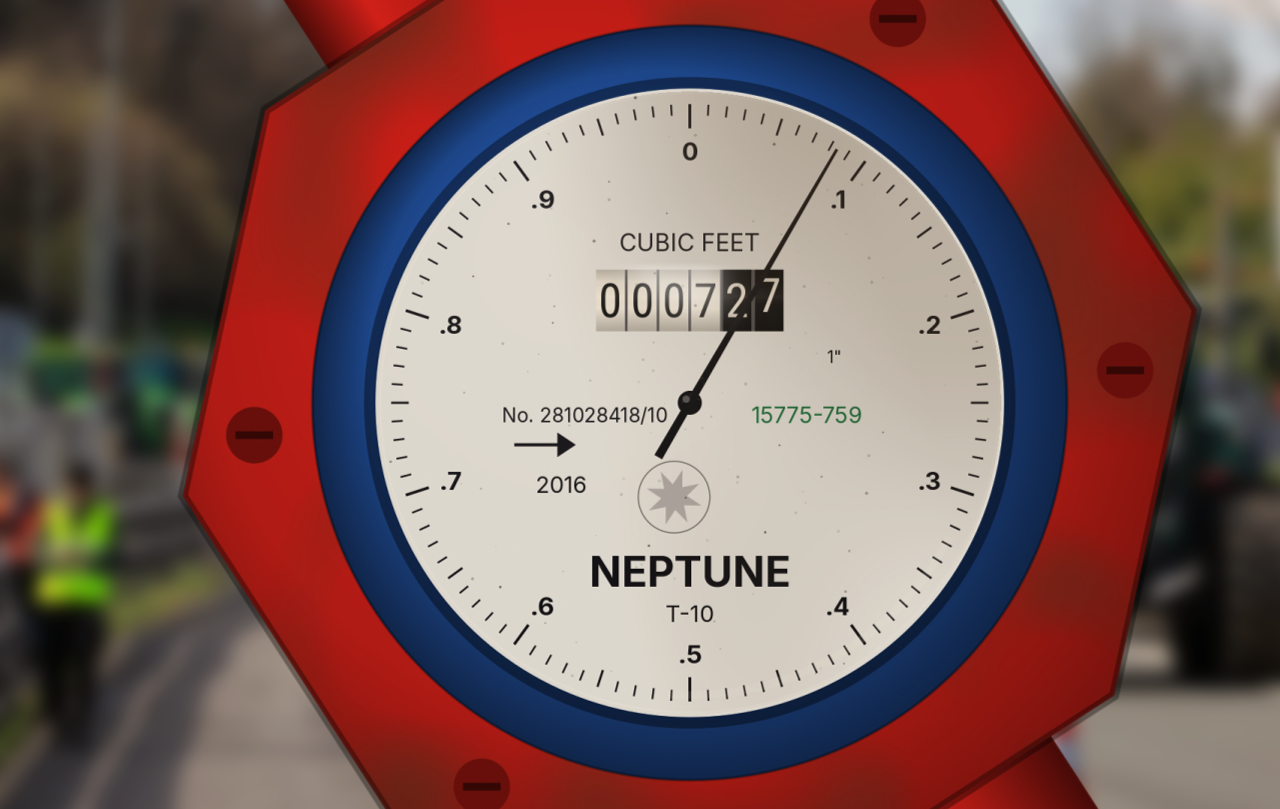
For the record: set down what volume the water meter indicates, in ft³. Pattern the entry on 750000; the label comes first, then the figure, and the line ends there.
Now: 727.08
